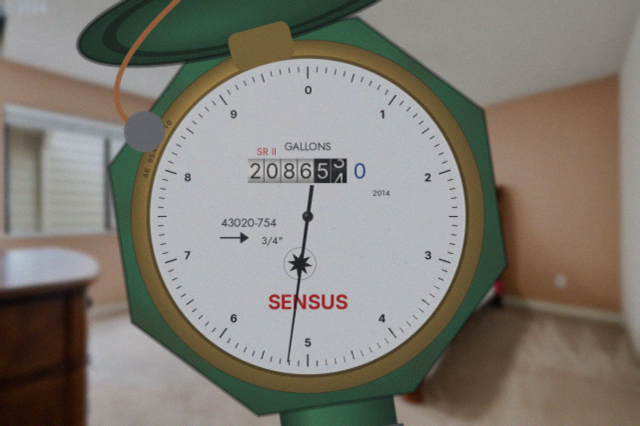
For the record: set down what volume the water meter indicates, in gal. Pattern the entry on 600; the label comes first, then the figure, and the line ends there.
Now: 2086535.2
